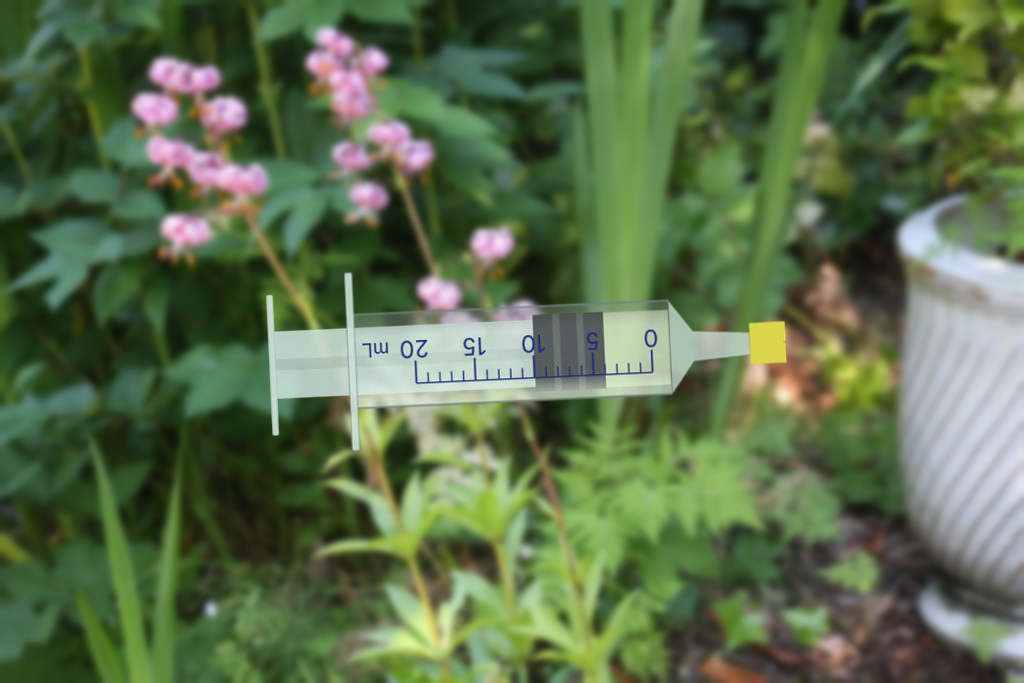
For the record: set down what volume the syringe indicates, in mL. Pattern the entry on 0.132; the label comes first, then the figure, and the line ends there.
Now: 4
